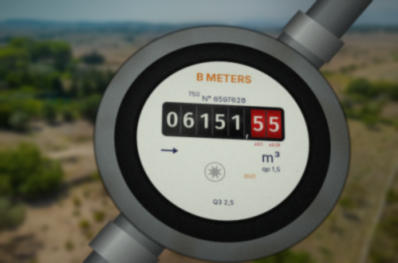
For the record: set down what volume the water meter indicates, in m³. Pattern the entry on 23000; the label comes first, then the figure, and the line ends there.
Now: 6151.55
